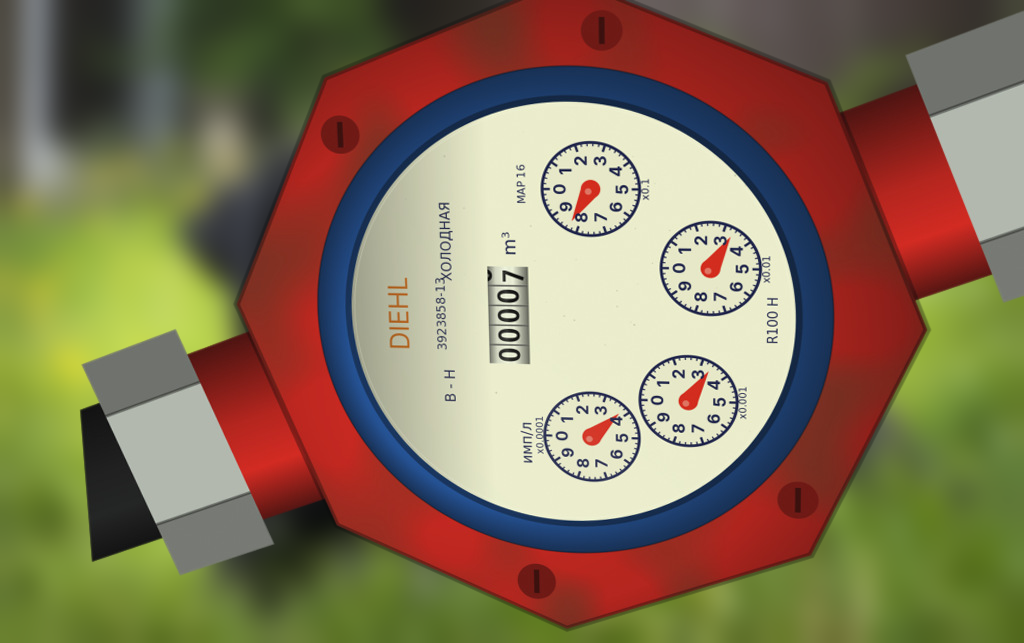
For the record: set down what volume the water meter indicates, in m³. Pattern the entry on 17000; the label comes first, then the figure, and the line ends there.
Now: 6.8333
